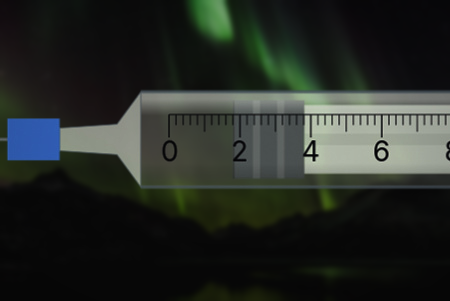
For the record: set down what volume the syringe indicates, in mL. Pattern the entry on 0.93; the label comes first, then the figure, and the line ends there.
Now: 1.8
